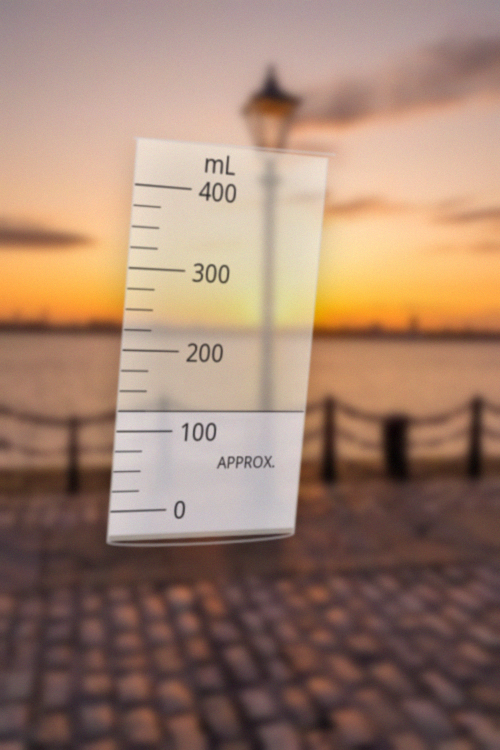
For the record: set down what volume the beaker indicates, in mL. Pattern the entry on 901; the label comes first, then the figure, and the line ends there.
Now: 125
